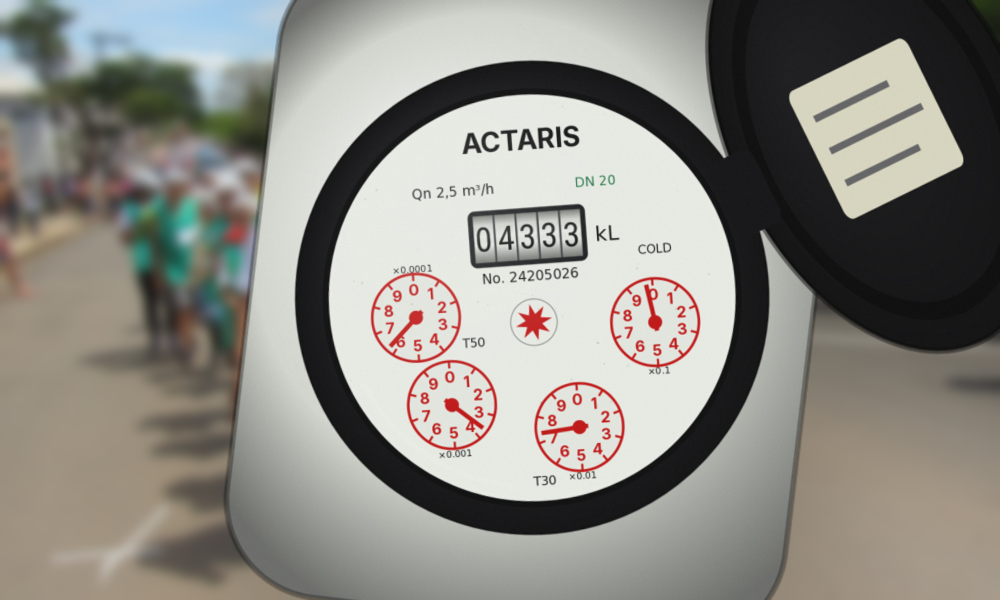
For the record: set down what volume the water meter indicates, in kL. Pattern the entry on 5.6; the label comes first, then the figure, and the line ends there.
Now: 4332.9736
